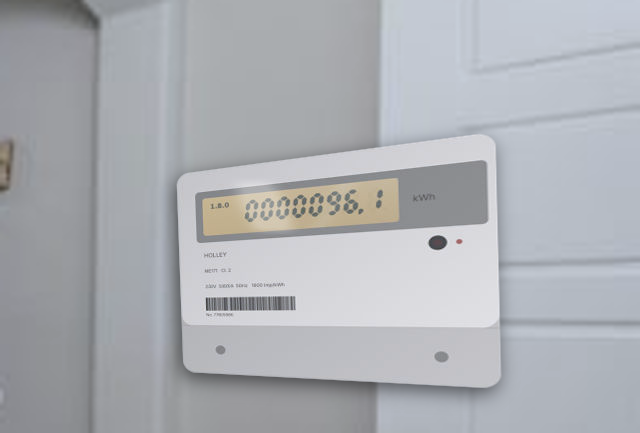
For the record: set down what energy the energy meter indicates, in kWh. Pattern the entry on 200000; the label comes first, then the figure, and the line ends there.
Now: 96.1
